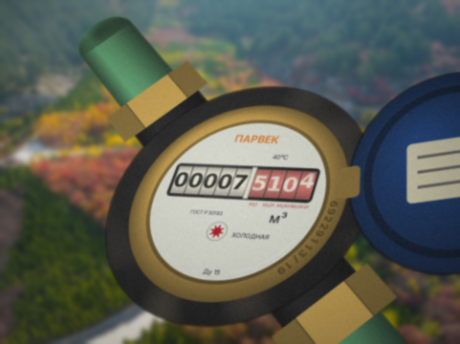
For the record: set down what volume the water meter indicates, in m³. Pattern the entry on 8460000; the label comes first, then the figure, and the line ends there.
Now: 7.5104
